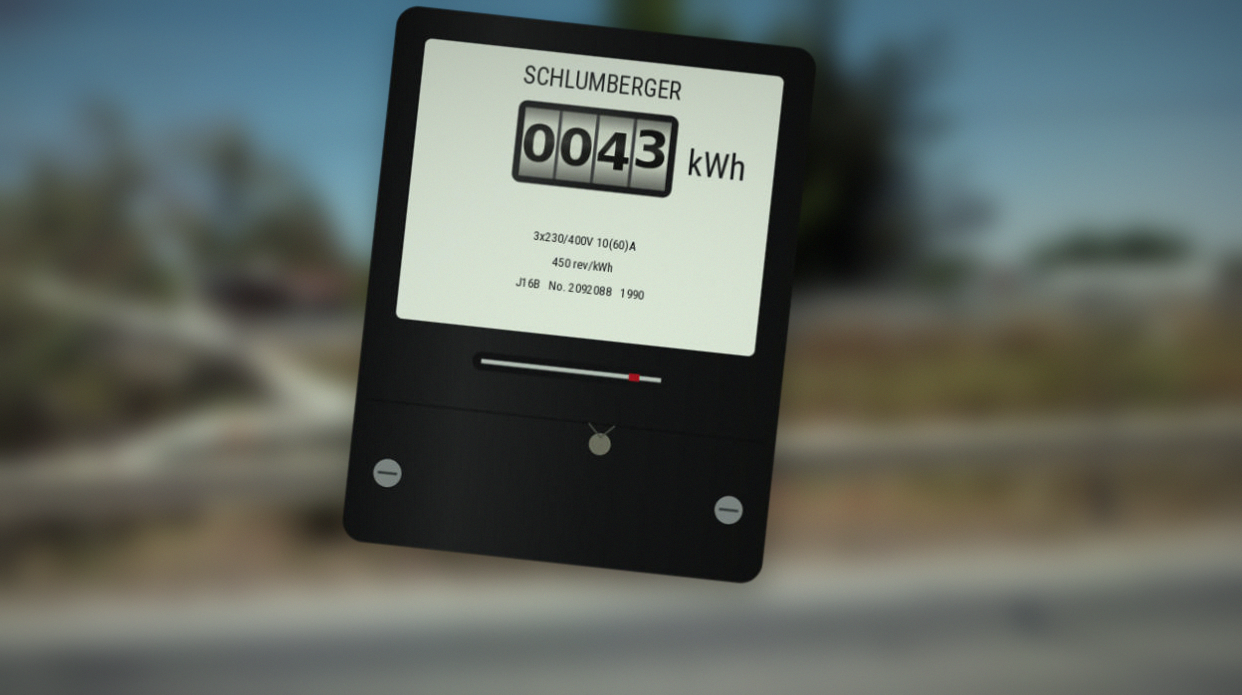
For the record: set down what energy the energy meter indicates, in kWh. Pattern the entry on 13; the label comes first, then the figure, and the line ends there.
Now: 43
